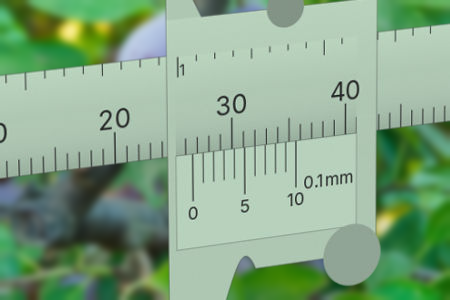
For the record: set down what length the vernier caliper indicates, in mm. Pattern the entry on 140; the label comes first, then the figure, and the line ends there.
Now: 26.6
